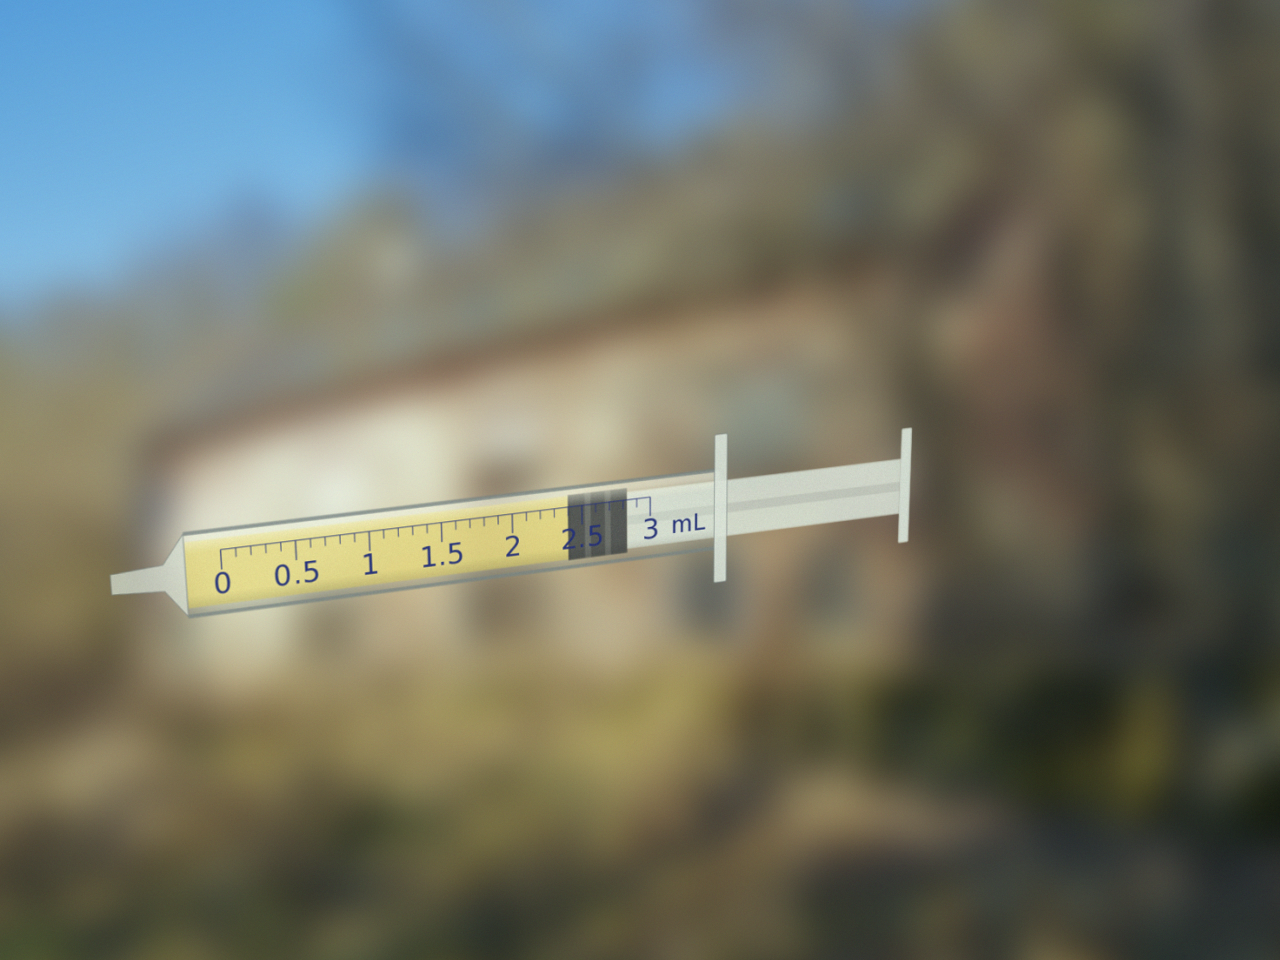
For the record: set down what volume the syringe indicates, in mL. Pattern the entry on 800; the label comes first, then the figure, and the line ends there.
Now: 2.4
